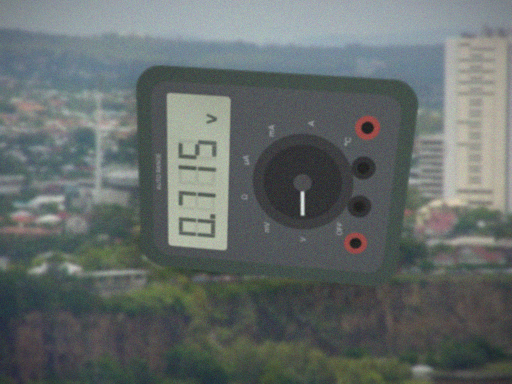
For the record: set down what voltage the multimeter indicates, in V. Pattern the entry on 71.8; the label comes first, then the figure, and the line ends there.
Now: 0.715
